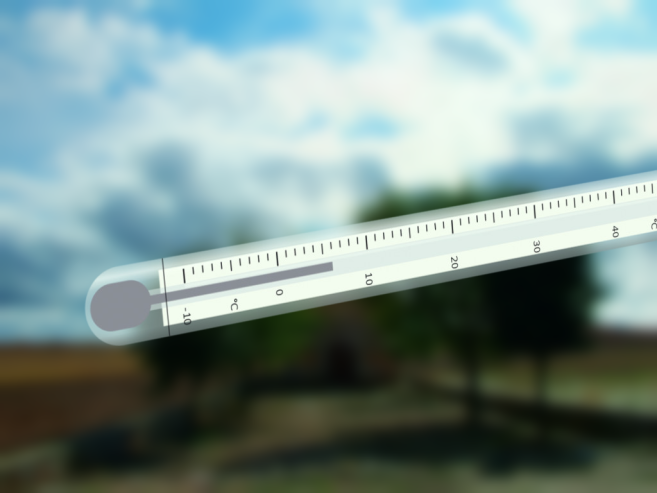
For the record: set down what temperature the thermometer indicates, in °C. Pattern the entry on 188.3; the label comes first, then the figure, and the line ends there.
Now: 6
